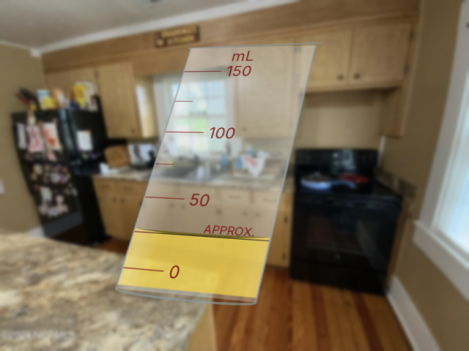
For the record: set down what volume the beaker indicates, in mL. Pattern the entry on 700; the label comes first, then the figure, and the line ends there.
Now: 25
